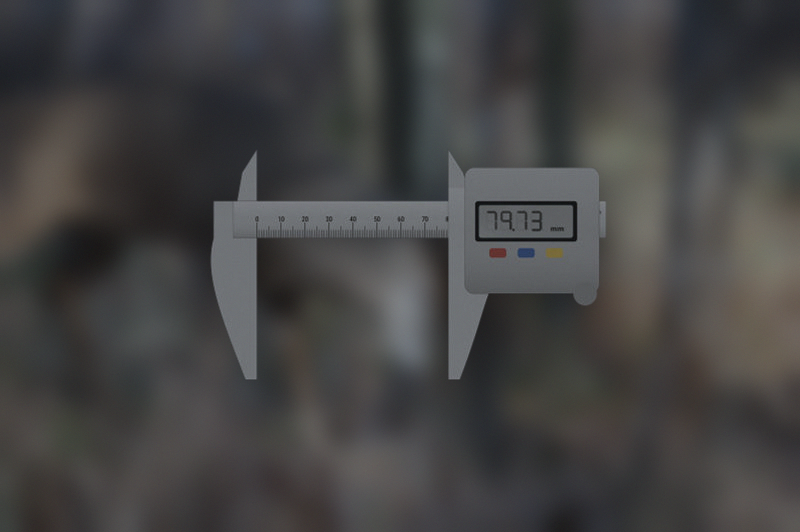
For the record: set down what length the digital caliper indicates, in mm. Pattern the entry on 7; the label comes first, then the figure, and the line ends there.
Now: 79.73
